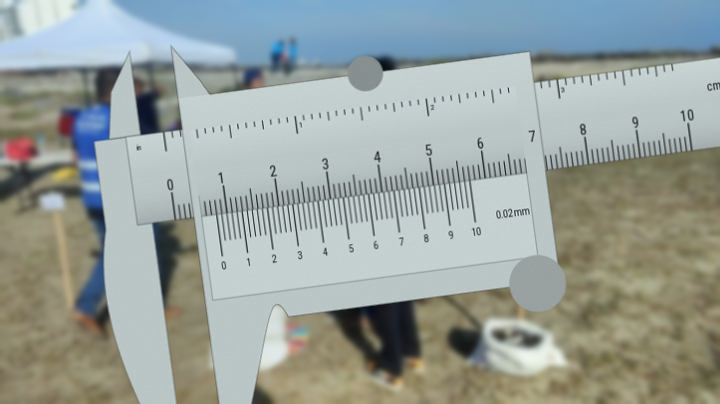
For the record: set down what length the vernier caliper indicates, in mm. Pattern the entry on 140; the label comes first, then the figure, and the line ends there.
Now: 8.0
